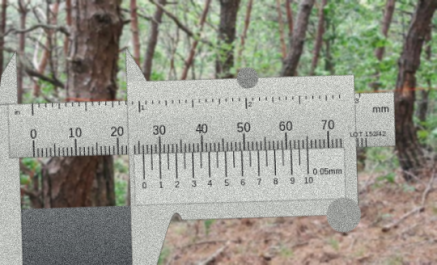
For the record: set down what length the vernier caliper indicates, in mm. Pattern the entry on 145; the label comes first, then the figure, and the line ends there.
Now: 26.0
